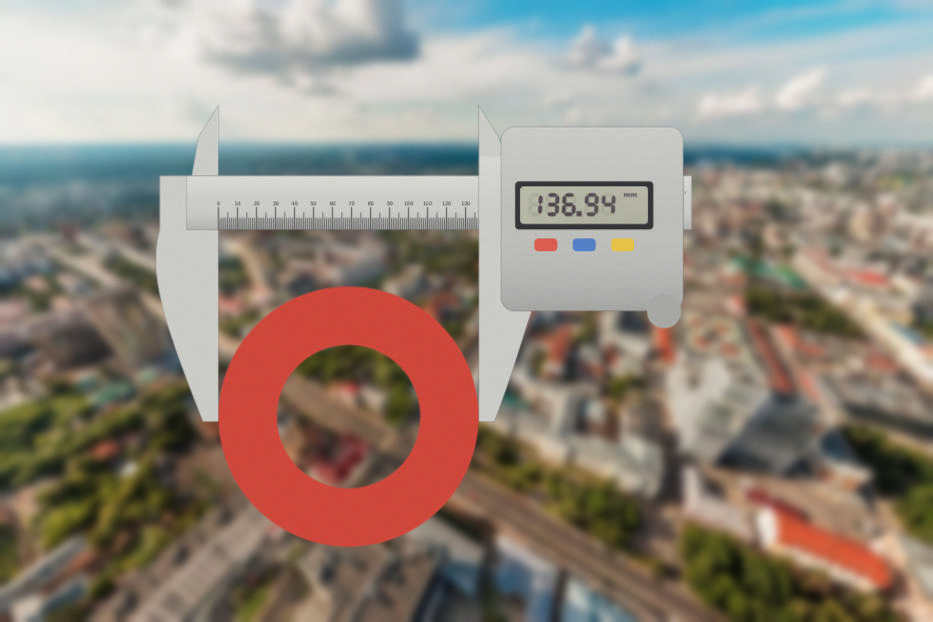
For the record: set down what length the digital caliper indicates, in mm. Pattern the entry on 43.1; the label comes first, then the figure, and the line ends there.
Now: 136.94
